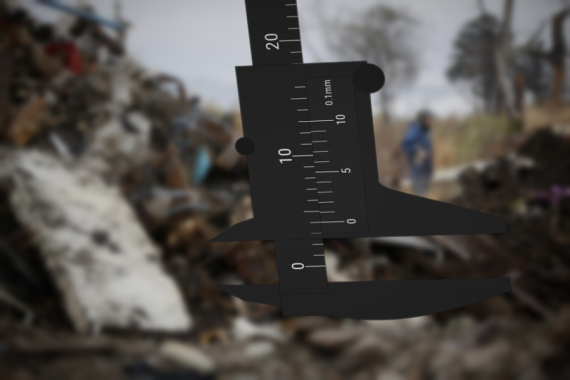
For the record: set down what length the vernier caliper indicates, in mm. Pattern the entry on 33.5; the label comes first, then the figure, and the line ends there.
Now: 4.0
